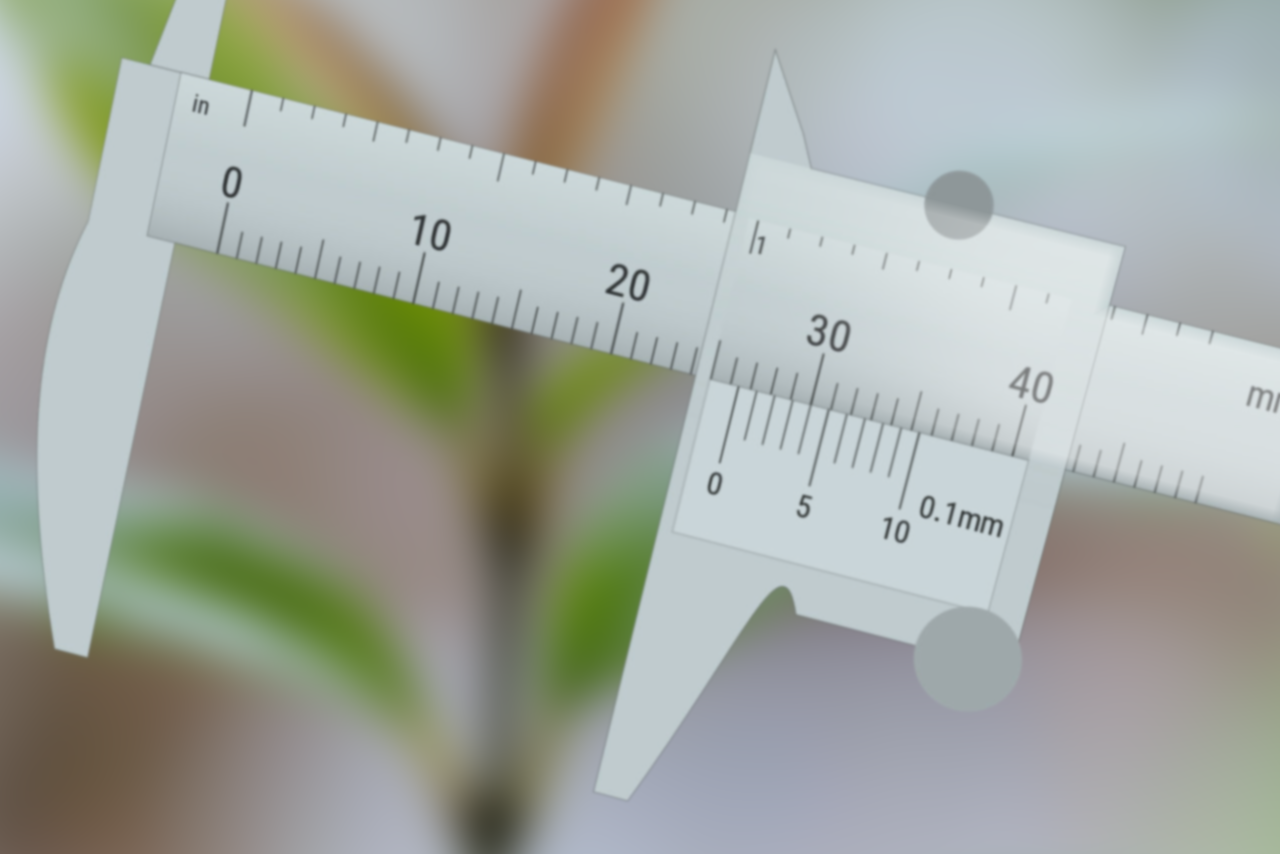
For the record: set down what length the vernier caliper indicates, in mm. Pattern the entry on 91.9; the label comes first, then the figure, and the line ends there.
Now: 26.4
